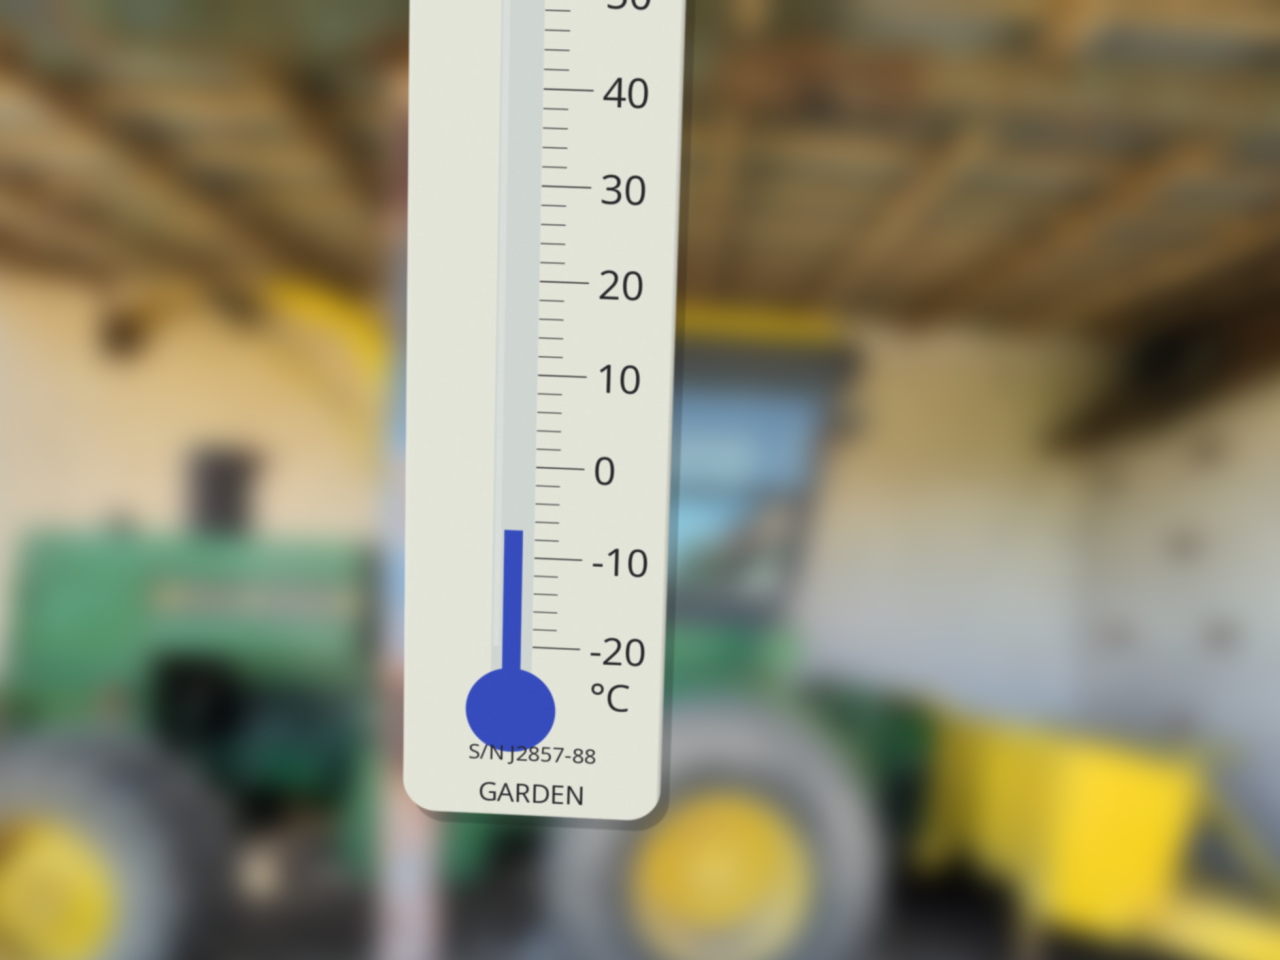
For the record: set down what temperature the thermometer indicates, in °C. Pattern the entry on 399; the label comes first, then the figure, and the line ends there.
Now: -7
